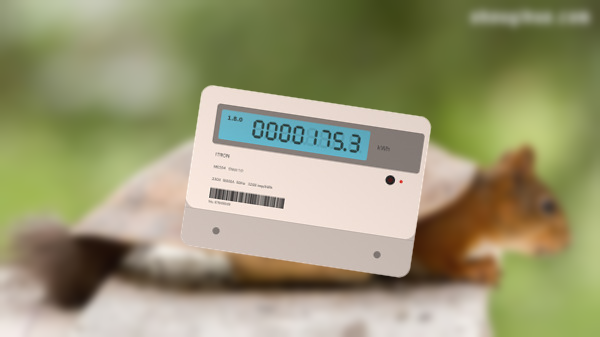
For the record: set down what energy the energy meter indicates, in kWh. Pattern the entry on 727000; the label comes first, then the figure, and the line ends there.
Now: 175.3
